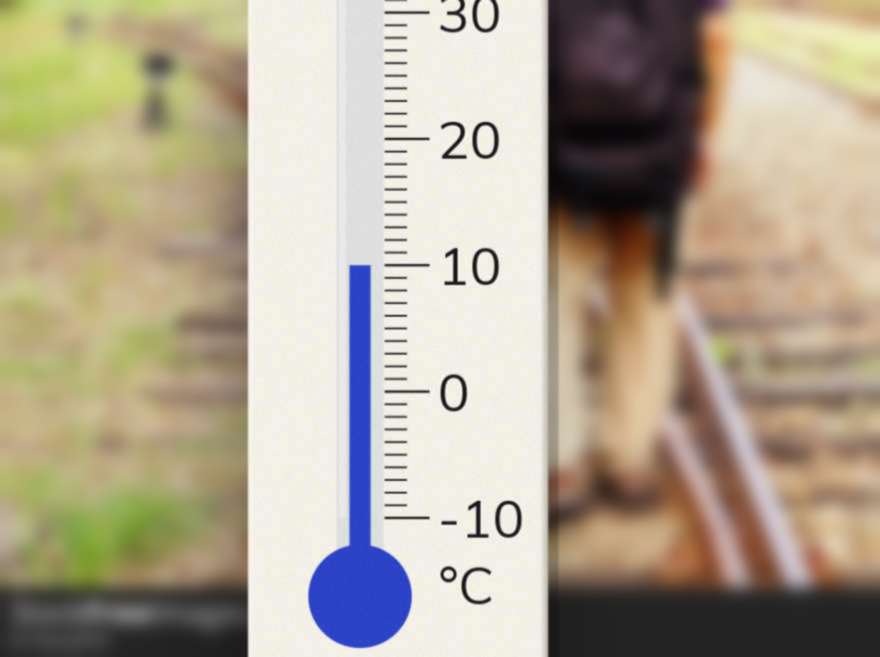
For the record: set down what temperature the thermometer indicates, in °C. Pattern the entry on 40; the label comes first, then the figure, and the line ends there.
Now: 10
